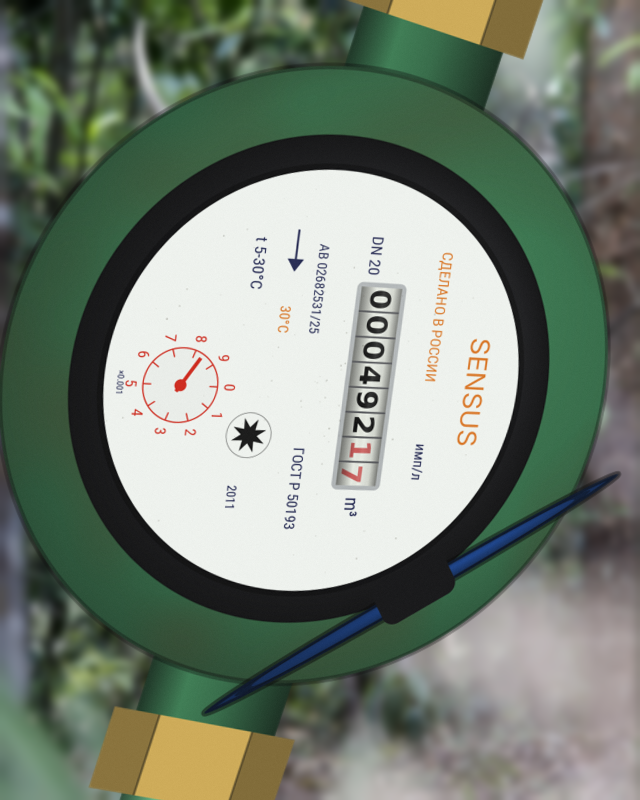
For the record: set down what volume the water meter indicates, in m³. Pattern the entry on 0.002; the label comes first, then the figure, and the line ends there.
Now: 492.168
